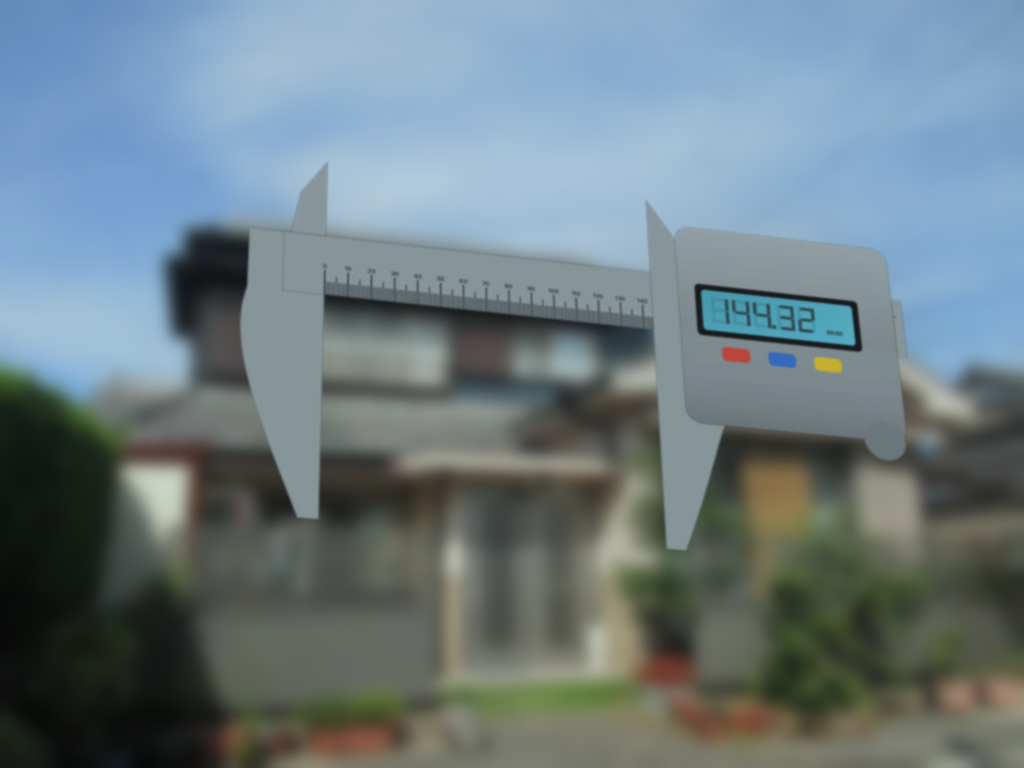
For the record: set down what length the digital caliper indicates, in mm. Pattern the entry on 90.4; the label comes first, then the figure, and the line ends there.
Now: 144.32
